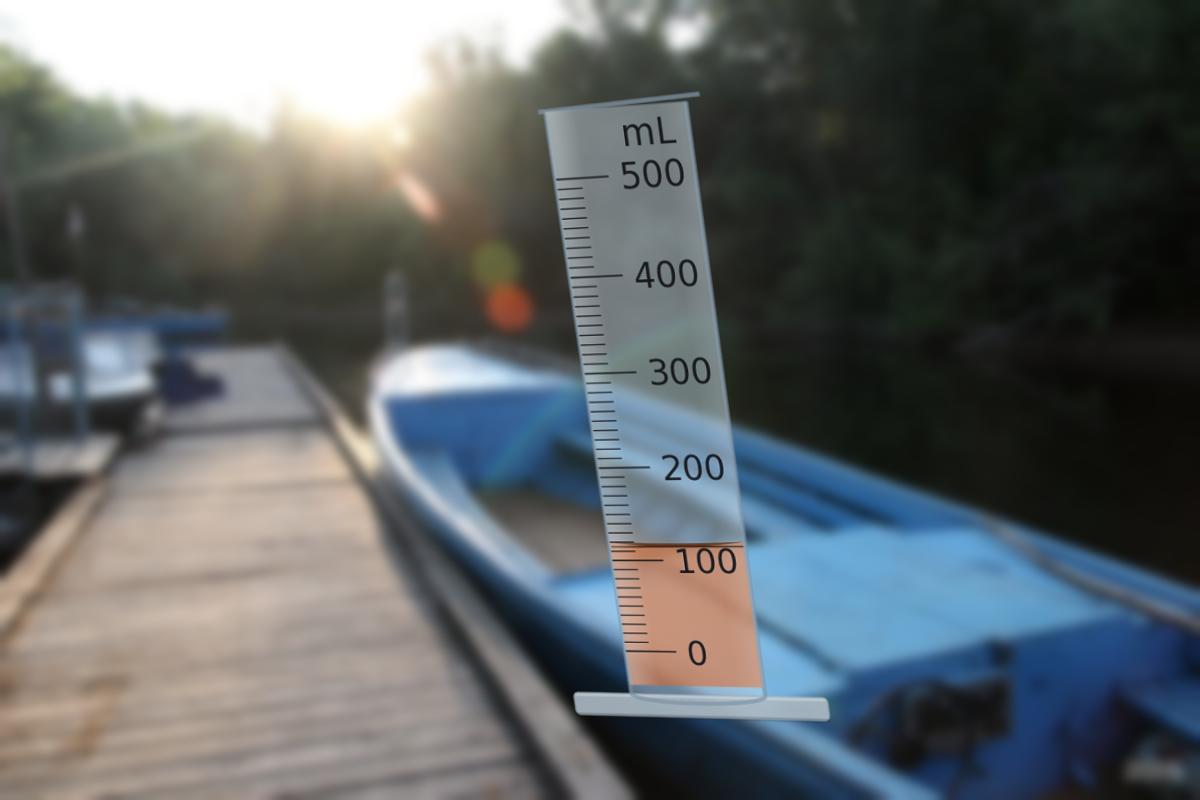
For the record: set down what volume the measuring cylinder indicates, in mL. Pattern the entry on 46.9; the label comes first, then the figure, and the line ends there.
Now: 115
